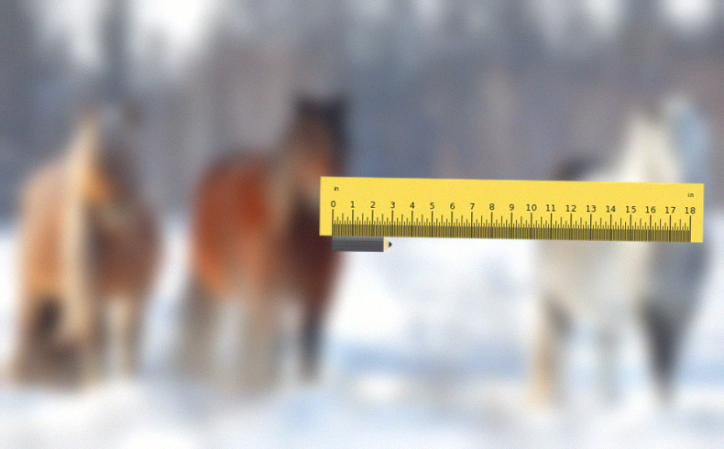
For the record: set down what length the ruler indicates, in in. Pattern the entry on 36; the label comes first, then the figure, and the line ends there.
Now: 3
